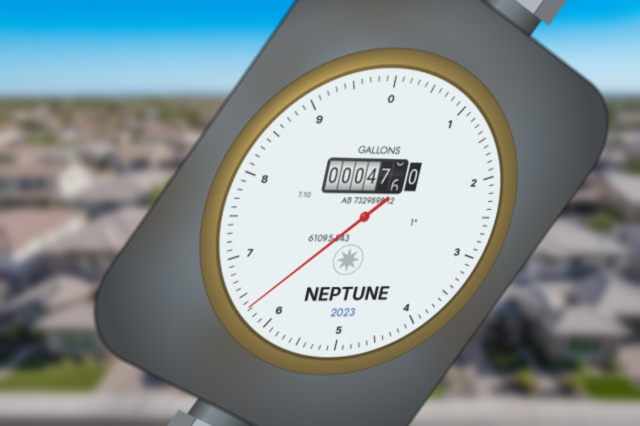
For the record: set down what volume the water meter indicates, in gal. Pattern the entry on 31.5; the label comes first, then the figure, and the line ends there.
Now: 4756.3
